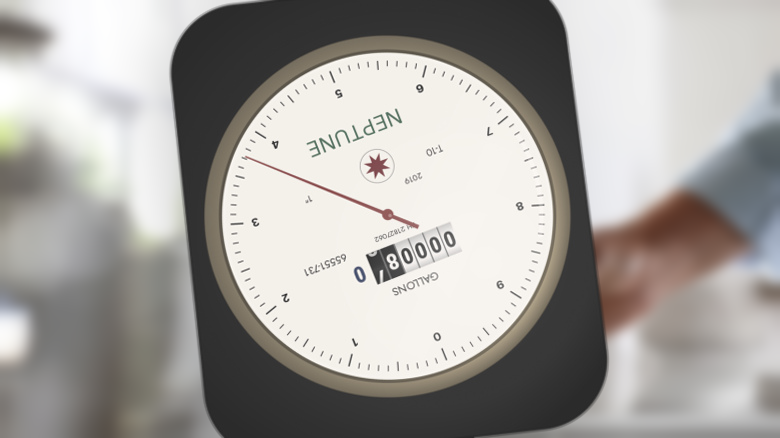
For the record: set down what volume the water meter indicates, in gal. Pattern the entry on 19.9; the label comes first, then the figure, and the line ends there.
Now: 873.7
